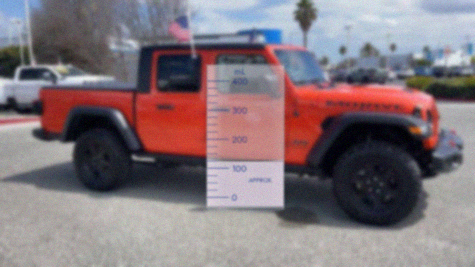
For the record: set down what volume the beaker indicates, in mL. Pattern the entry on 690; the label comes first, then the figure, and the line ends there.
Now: 125
